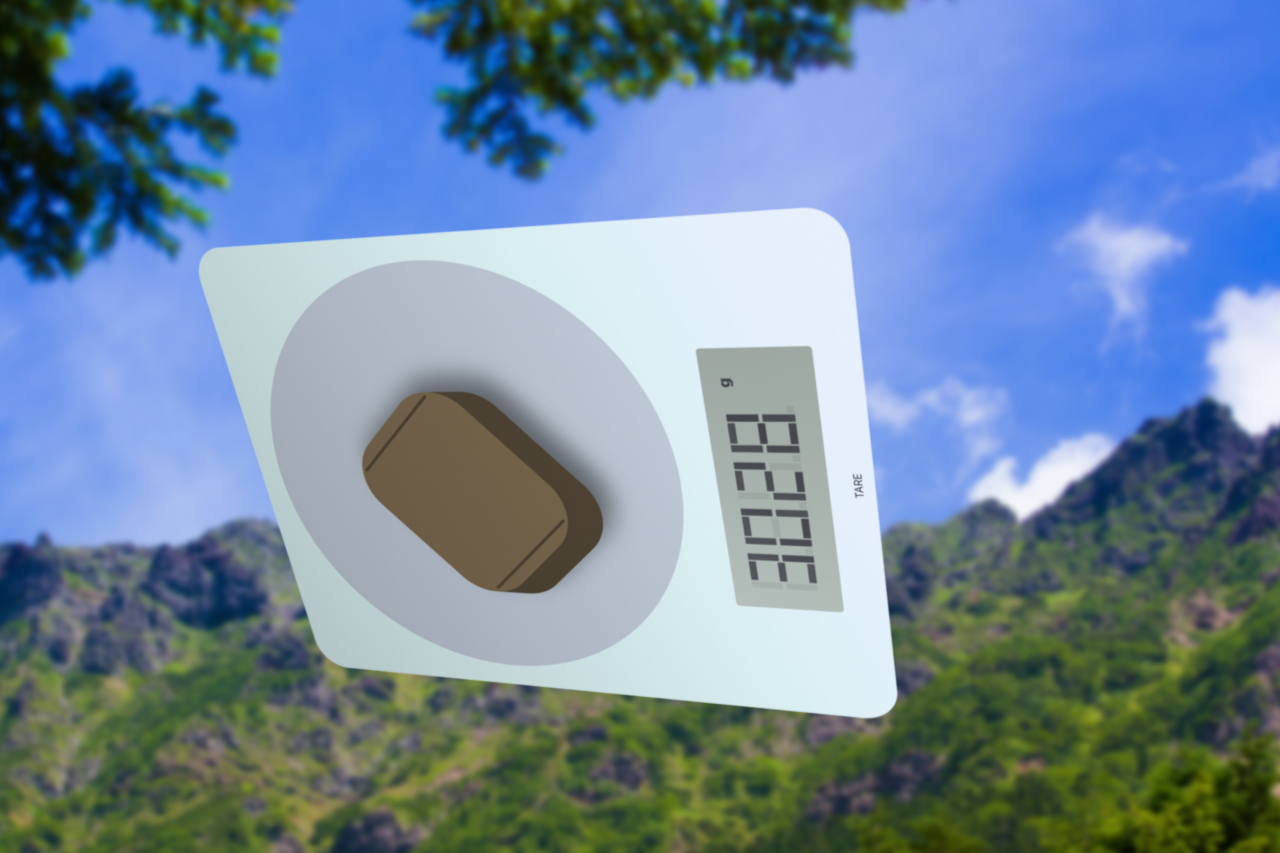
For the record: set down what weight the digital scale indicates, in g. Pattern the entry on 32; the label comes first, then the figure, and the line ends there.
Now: 3028
